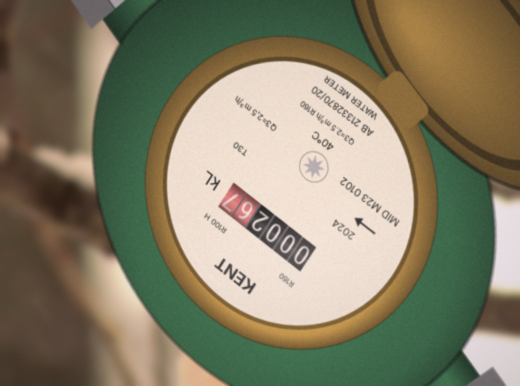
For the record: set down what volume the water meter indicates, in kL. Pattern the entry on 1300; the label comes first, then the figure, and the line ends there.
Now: 2.67
